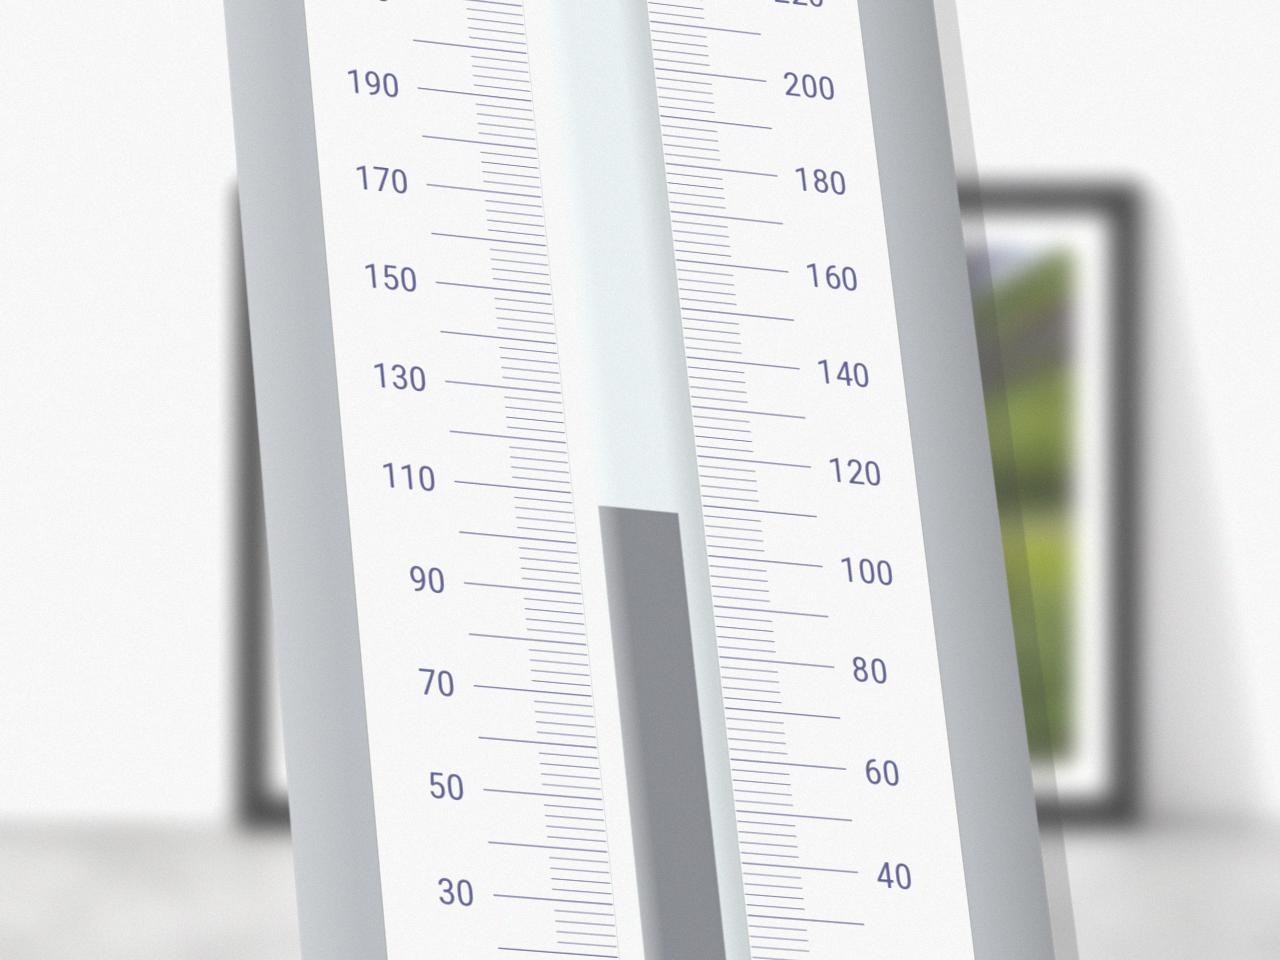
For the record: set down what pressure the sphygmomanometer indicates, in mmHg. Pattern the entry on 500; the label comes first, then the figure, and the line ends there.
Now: 108
